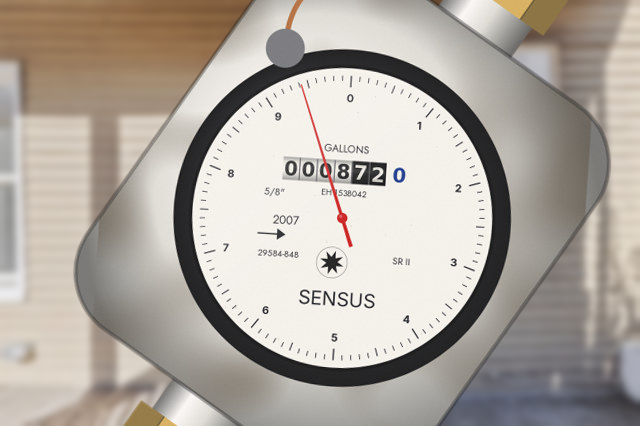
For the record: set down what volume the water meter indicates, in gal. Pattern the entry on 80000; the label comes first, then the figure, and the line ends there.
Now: 8719.4
